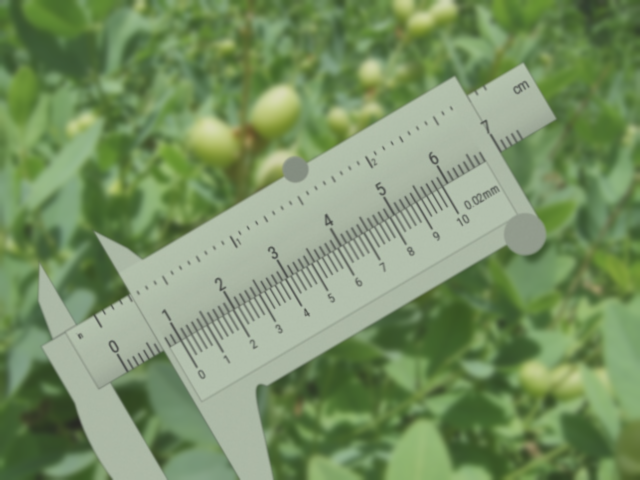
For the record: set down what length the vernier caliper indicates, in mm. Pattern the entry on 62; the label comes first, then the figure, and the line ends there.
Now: 10.0
